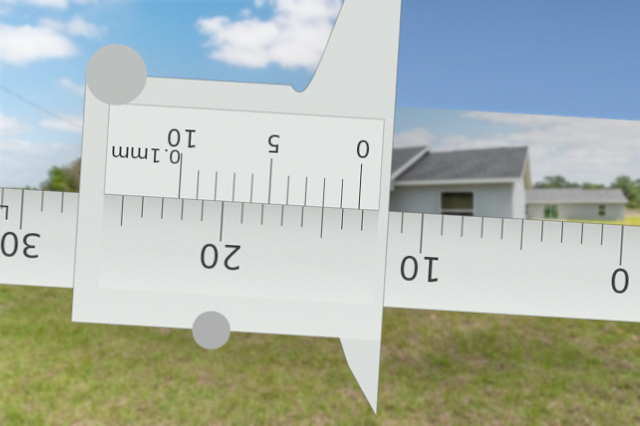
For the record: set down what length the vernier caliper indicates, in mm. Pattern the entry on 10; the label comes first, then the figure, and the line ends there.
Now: 13.2
